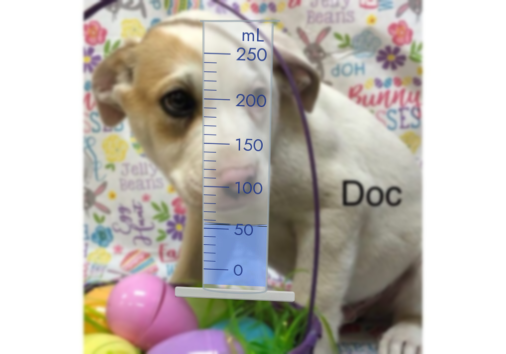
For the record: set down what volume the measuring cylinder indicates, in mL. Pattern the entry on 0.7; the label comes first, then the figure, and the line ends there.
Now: 55
